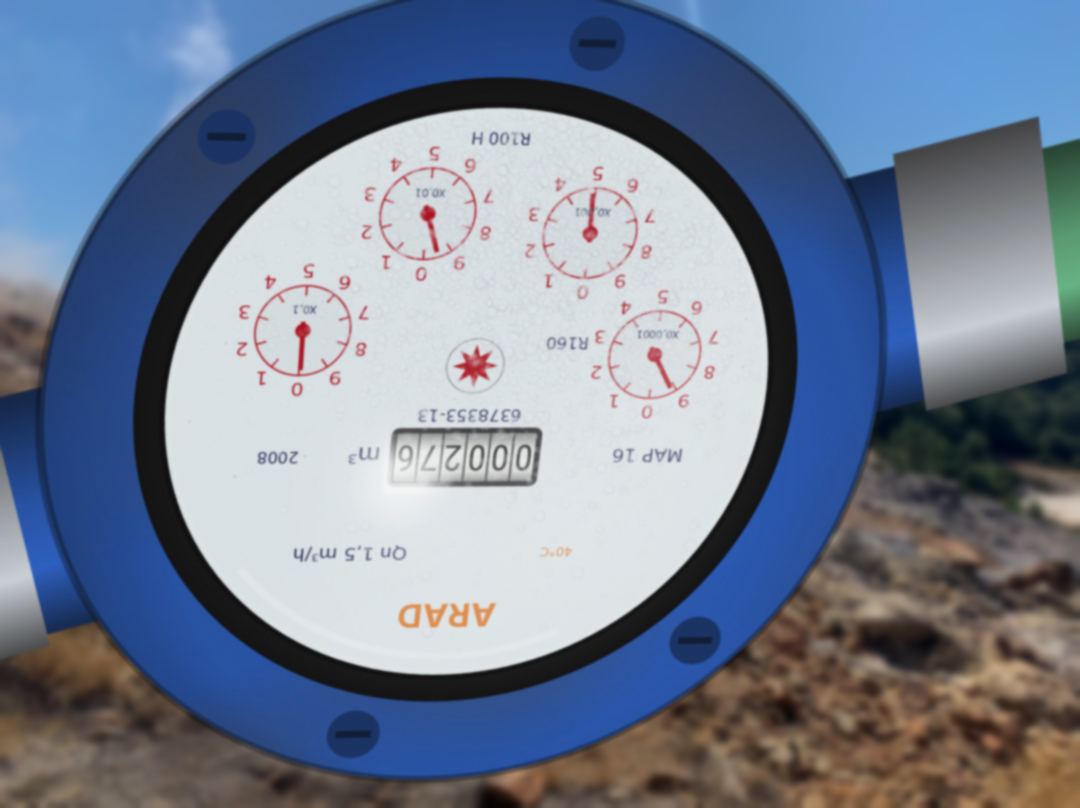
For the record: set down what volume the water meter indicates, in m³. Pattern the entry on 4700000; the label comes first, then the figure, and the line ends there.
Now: 275.9949
